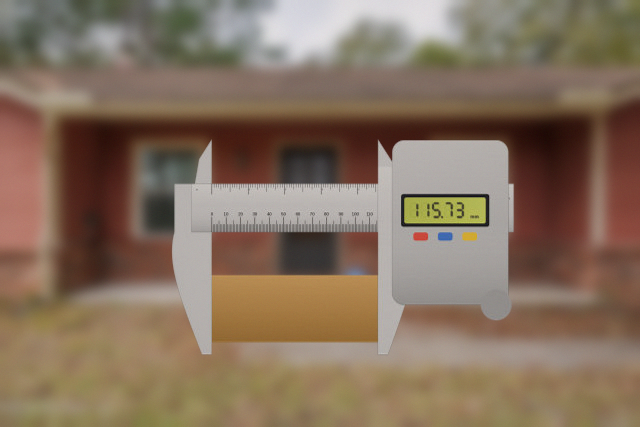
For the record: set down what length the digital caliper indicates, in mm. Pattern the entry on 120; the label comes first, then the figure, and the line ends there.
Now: 115.73
